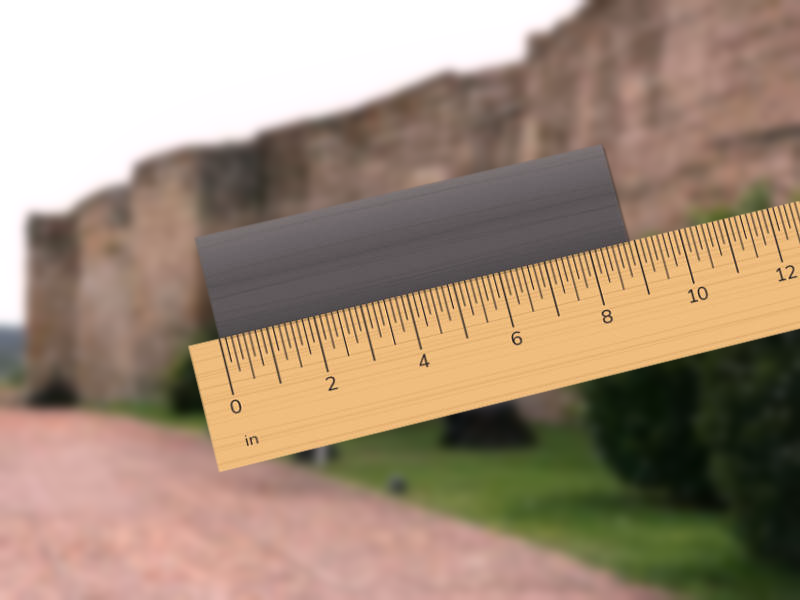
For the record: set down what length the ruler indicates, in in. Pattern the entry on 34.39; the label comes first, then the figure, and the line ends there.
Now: 8.875
